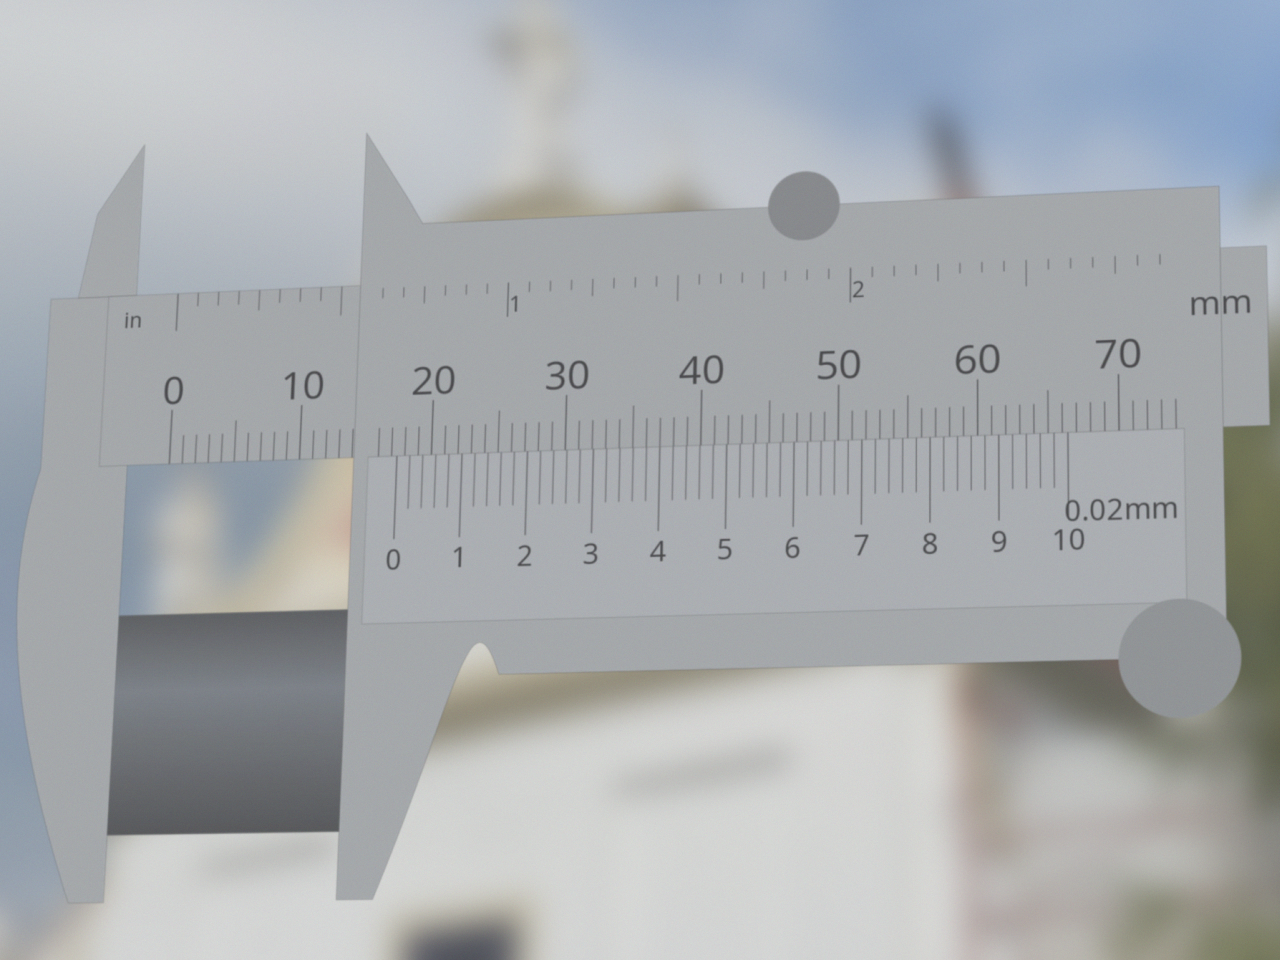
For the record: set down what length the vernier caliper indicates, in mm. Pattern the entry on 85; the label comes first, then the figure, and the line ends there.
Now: 17.4
